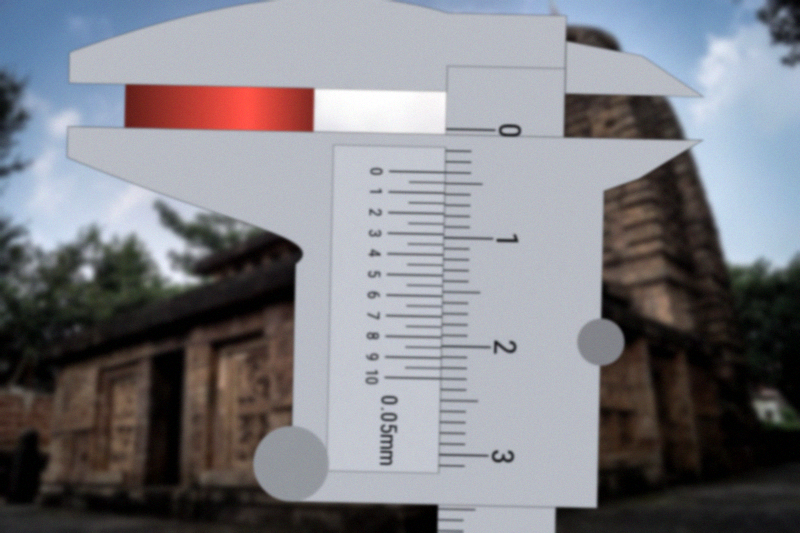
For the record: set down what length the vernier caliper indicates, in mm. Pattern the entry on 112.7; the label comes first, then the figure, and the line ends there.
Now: 4.0
